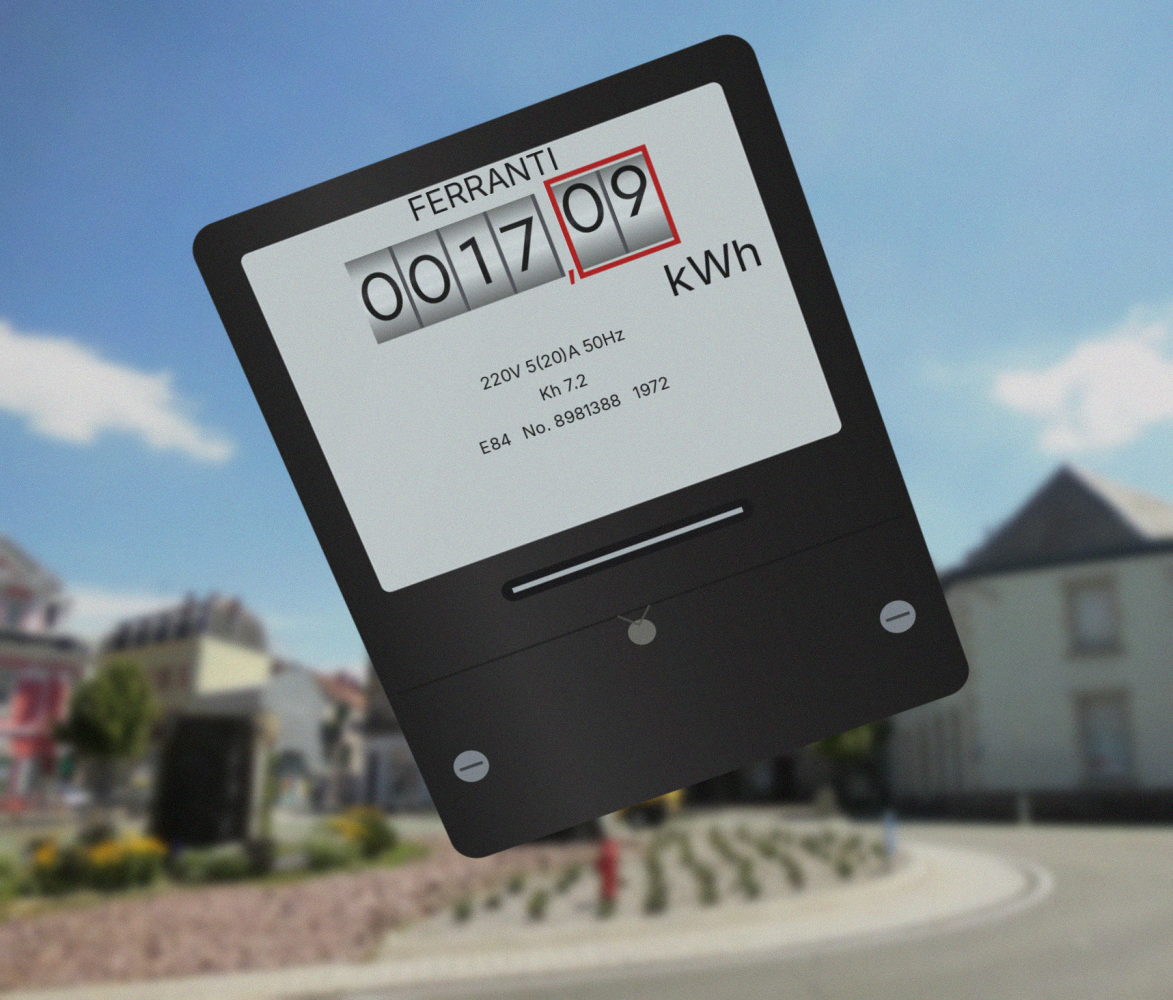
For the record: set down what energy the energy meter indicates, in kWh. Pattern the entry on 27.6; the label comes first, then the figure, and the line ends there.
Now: 17.09
